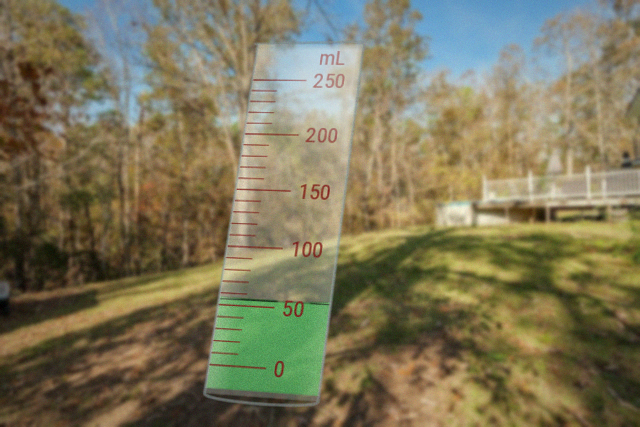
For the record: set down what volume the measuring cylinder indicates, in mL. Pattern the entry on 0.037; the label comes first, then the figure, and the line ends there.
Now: 55
